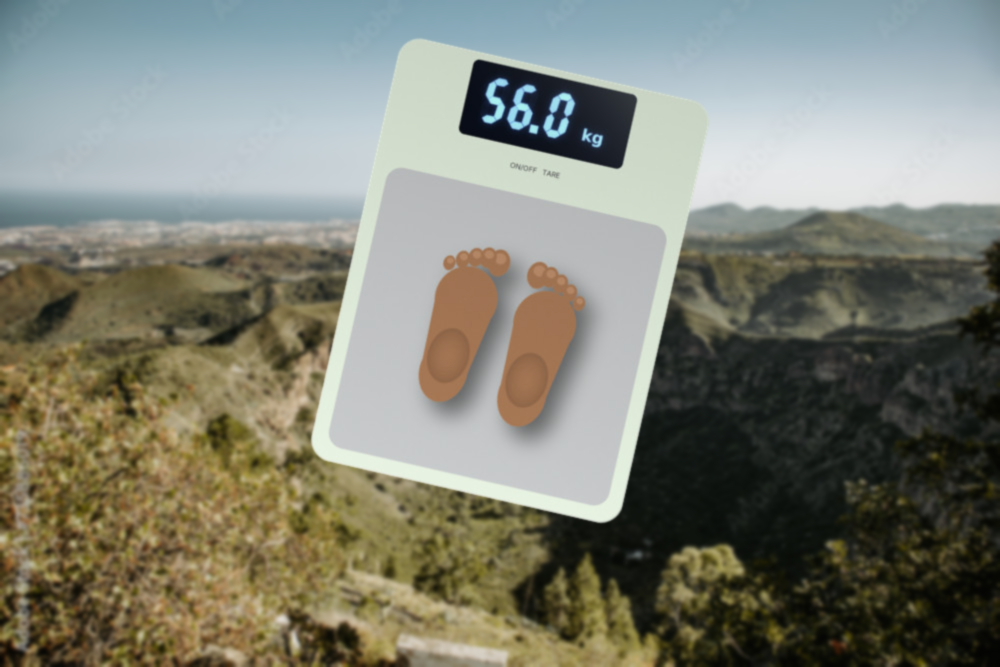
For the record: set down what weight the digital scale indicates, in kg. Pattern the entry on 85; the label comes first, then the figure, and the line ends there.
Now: 56.0
